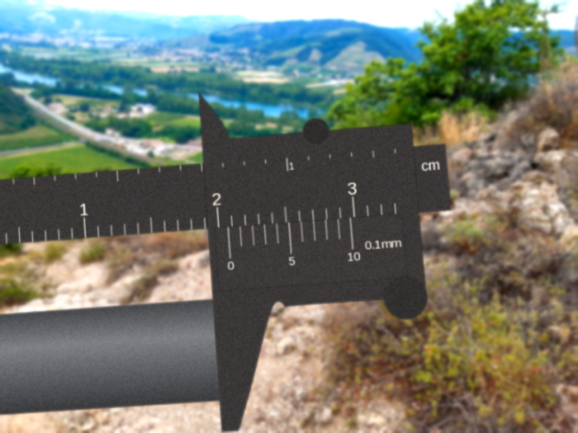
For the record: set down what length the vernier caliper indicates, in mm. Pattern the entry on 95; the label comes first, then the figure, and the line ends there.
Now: 20.7
